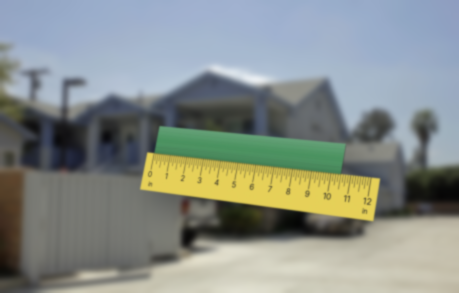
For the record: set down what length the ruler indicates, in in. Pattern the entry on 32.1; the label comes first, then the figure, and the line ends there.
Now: 10.5
